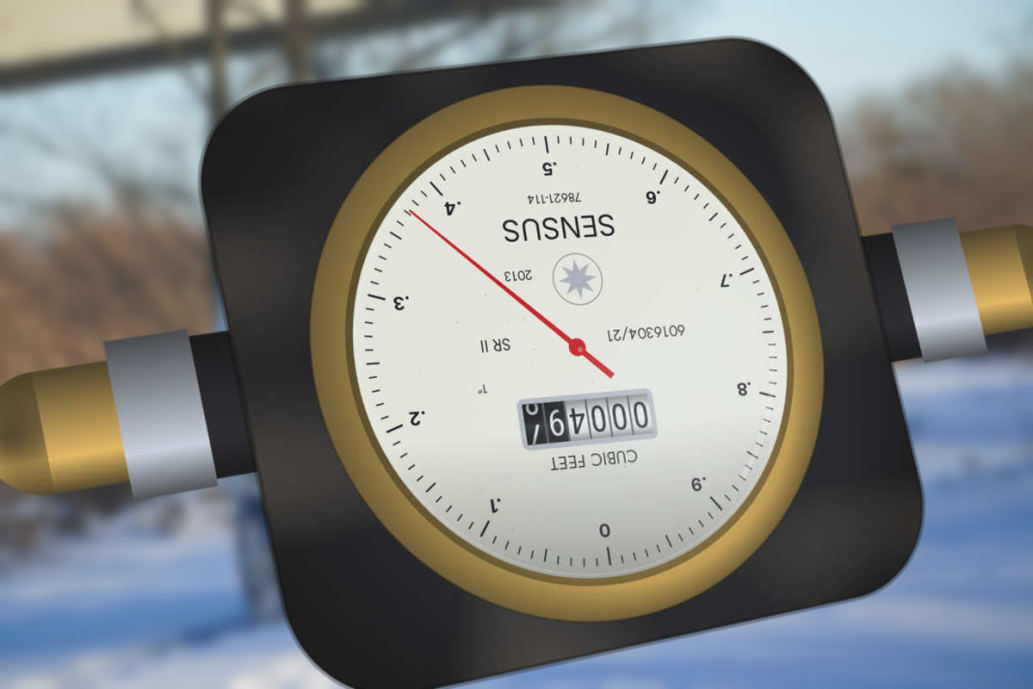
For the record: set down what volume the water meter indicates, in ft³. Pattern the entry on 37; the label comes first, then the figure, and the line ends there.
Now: 497.37
